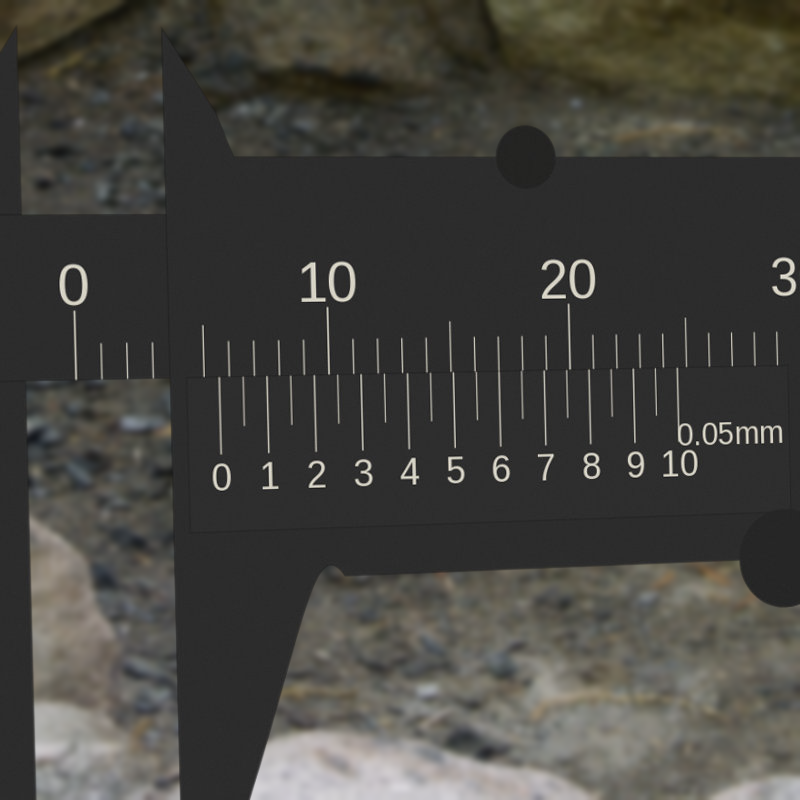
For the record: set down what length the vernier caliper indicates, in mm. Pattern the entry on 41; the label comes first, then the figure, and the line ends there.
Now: 5.60
